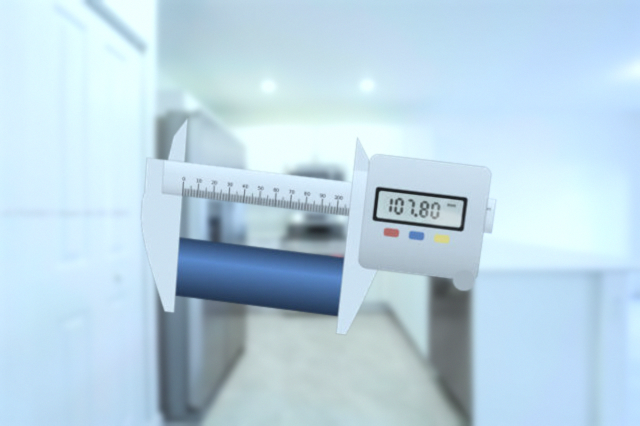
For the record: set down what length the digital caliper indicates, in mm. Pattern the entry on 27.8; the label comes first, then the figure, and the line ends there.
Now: 107.80
